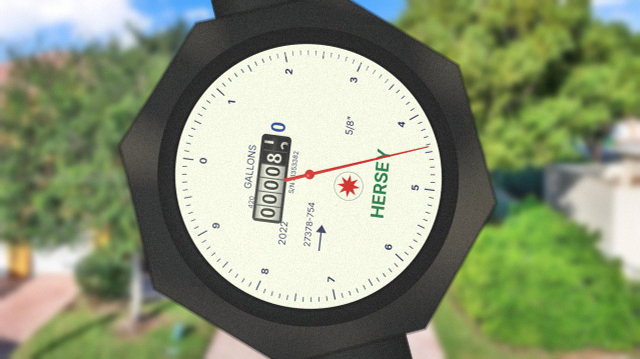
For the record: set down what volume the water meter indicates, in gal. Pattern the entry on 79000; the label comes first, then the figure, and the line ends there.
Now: 814.4
